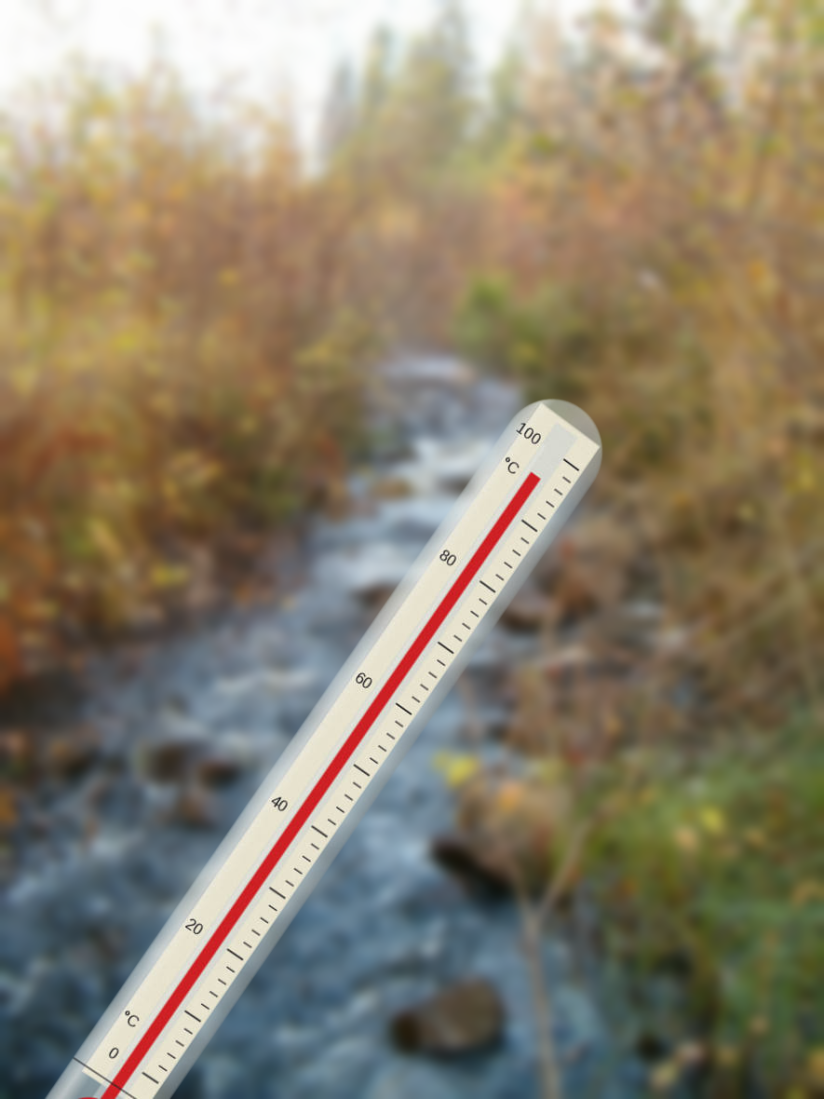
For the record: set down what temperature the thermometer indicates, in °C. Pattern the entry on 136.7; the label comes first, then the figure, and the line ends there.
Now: 96
